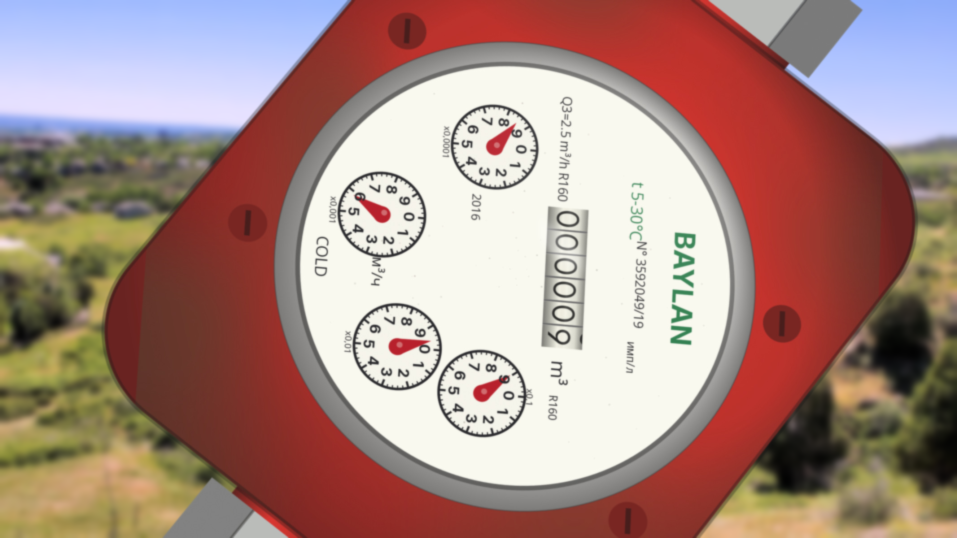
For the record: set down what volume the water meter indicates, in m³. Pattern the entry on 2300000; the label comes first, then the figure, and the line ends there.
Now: 8.8958
